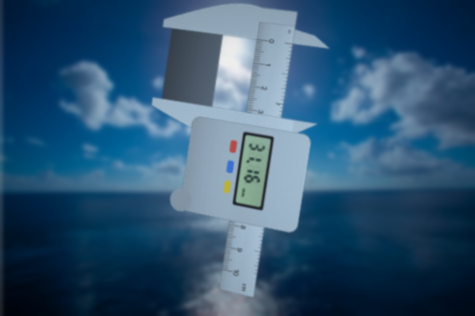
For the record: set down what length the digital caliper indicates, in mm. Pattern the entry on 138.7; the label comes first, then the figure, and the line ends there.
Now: 31.16
